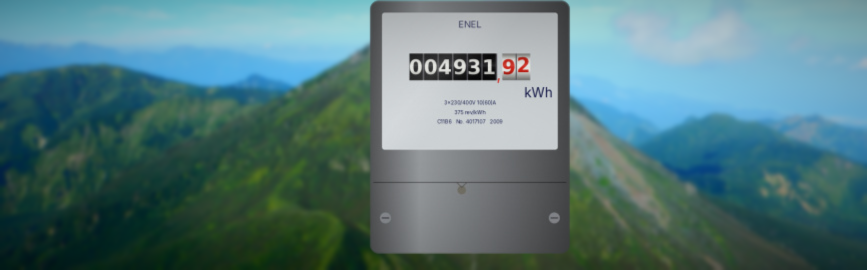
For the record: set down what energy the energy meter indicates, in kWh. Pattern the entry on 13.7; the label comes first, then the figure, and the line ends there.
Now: 4931.92
